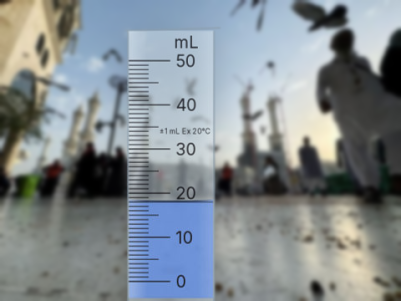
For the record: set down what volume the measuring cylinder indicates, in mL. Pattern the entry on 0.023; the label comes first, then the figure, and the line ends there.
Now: 18
